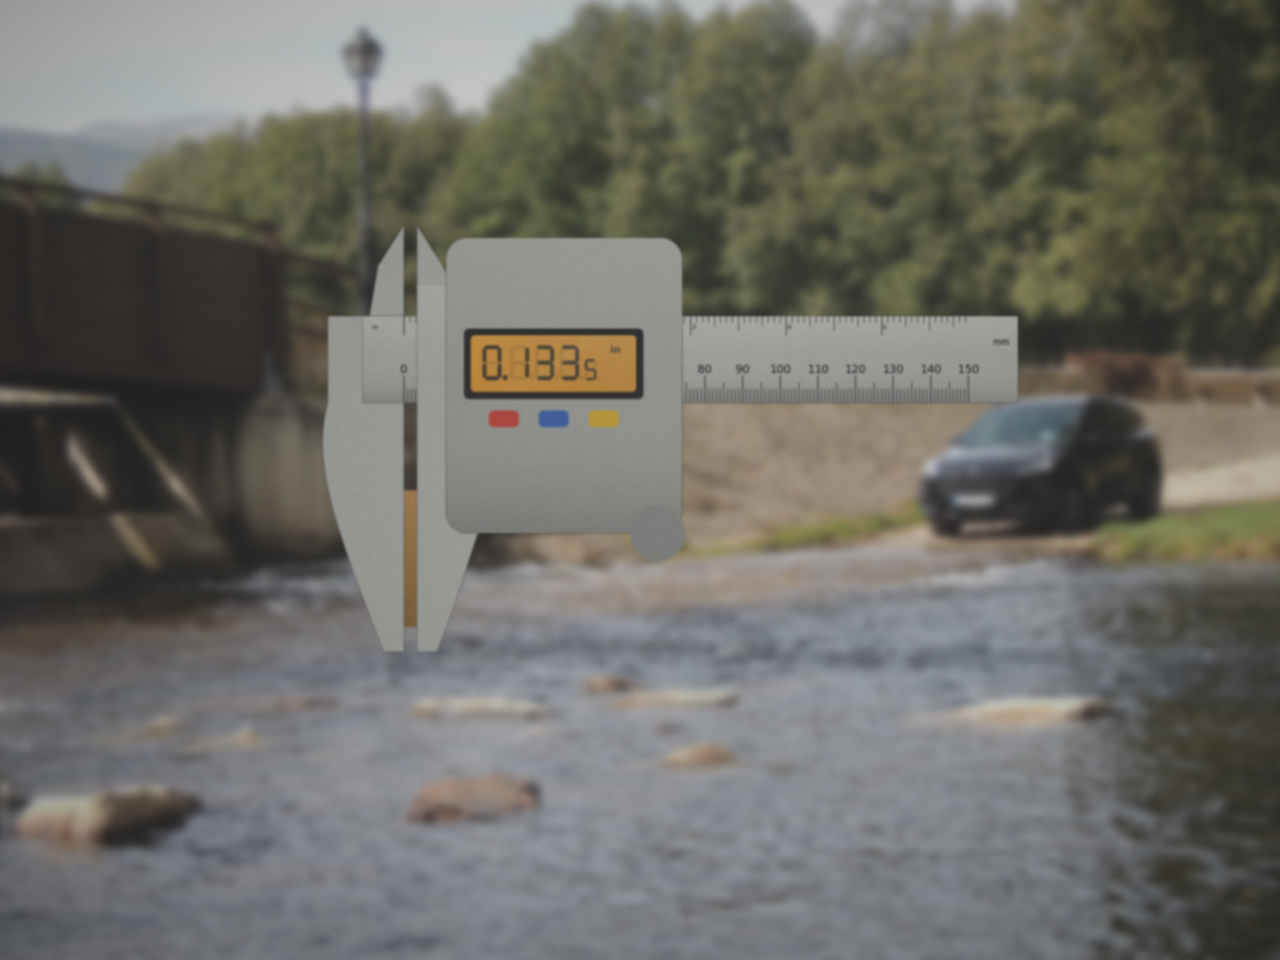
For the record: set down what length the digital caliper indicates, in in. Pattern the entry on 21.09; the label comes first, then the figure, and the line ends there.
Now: 0.1335
